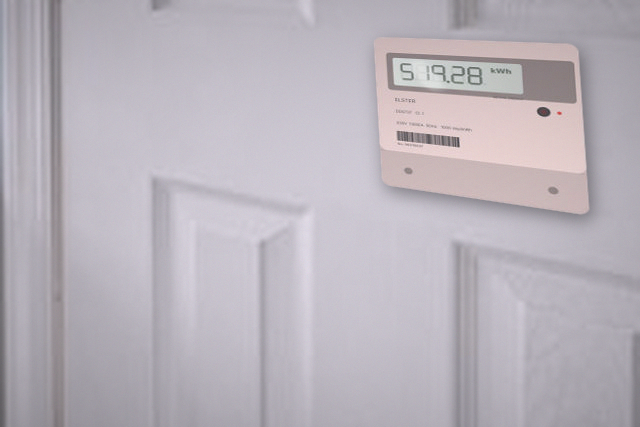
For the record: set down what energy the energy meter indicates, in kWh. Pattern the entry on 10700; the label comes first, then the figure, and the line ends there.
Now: 519.28
